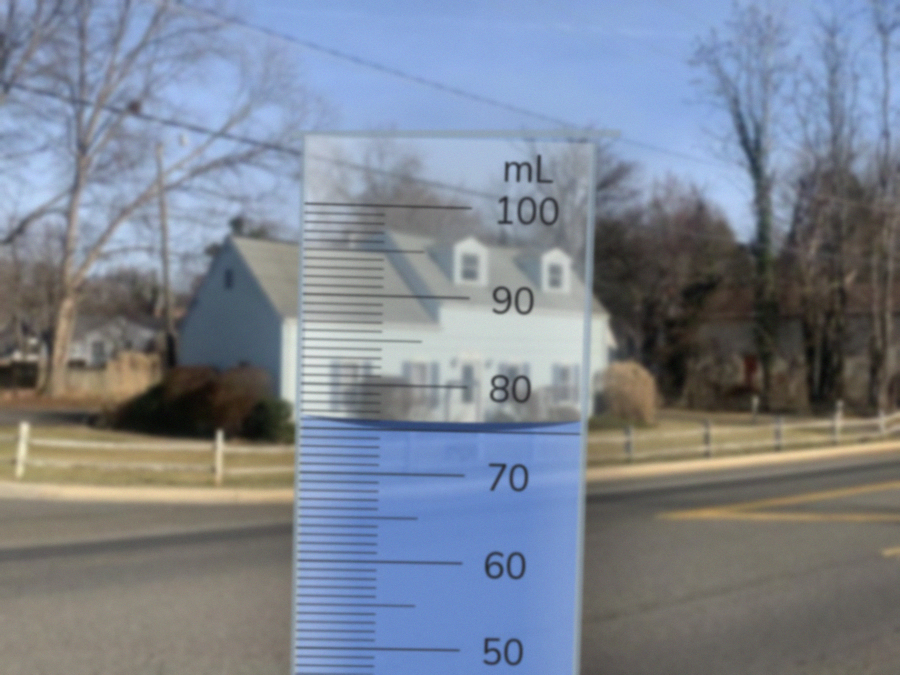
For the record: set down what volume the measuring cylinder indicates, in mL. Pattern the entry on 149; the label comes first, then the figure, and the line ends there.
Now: 75
